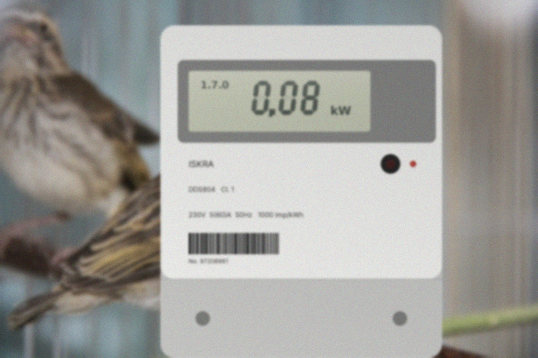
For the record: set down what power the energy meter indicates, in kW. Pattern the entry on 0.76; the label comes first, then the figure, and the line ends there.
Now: 0.08
